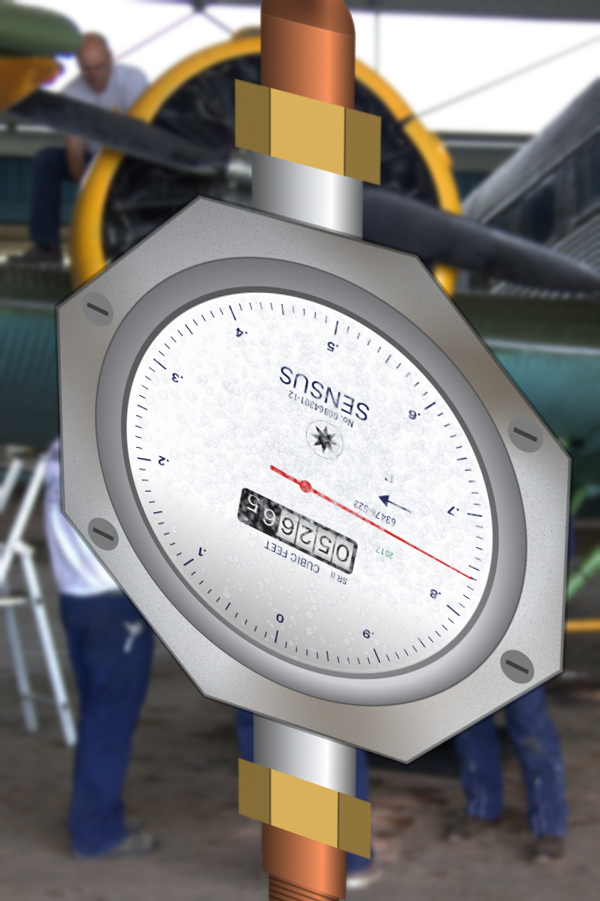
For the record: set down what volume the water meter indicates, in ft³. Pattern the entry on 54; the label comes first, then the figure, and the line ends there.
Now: 52664.76
